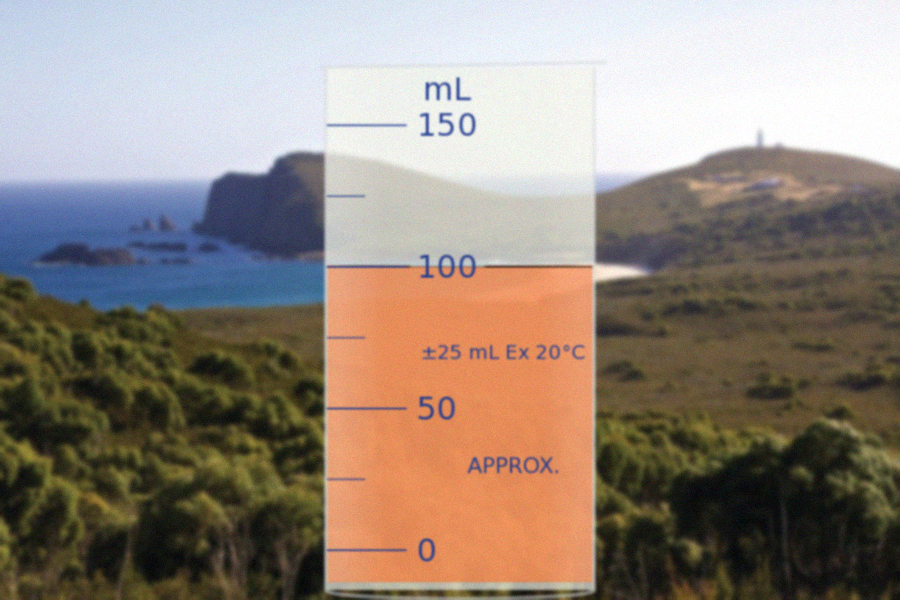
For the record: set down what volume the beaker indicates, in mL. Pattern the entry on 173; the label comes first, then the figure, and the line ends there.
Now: 100
